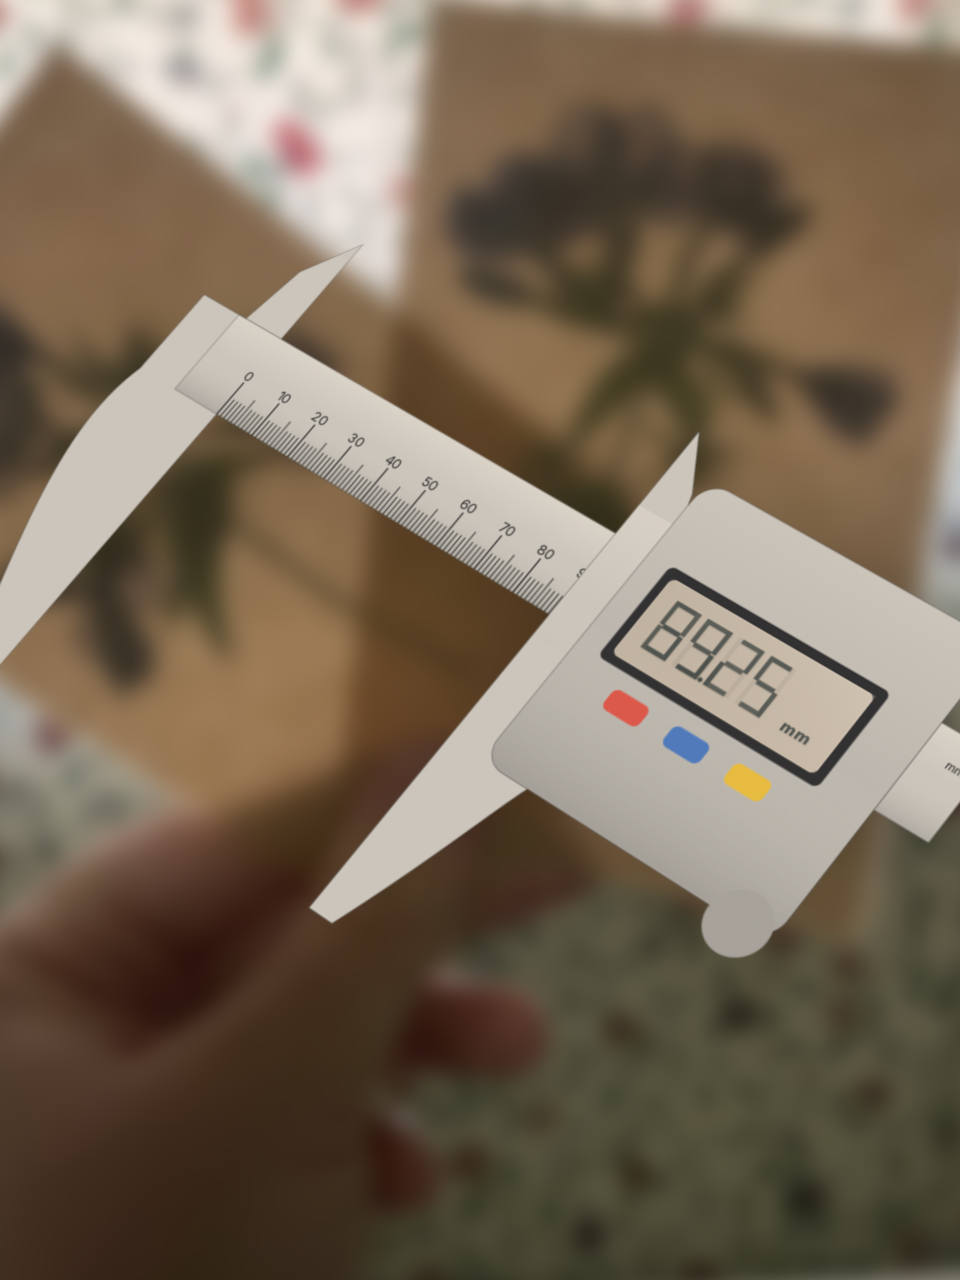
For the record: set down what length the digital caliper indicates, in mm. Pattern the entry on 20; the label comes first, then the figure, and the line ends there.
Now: 89.25
